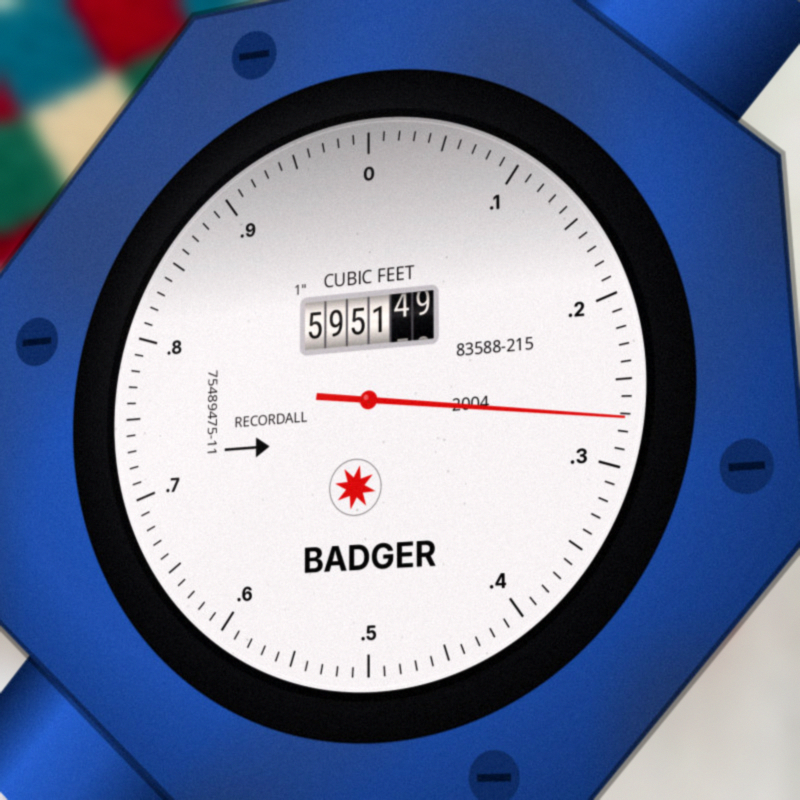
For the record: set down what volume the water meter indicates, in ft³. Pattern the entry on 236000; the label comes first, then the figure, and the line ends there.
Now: 595149.27
